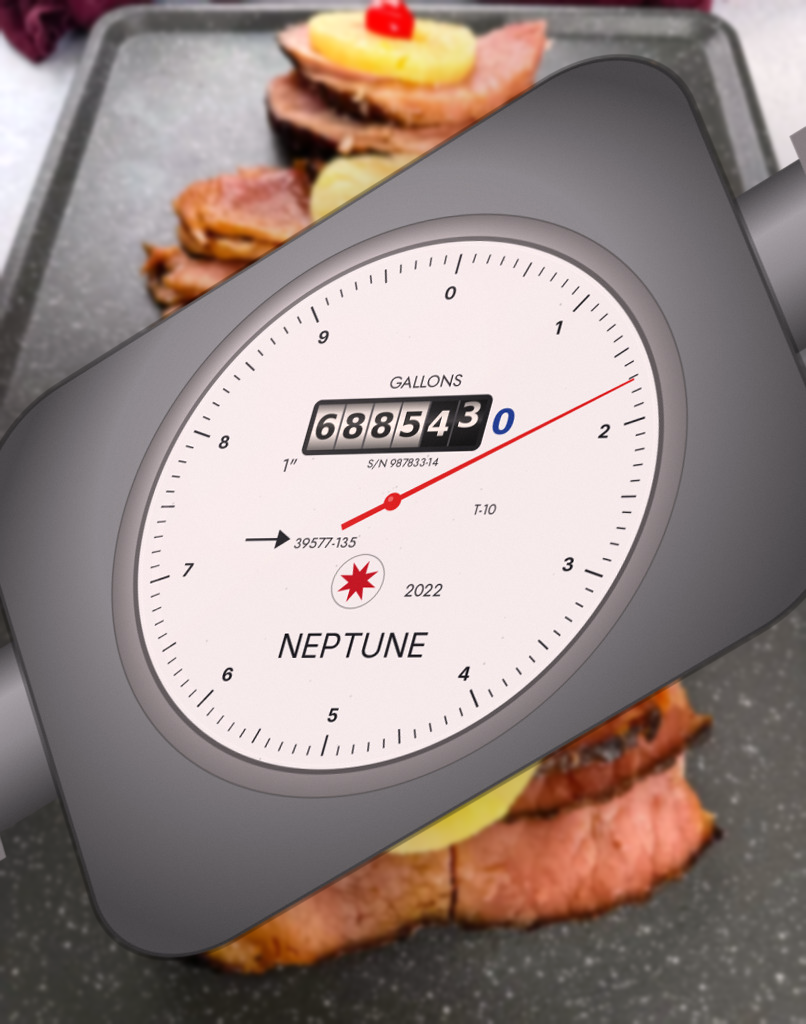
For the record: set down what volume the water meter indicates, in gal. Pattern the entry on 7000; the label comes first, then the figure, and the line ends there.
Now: 6885431.7
